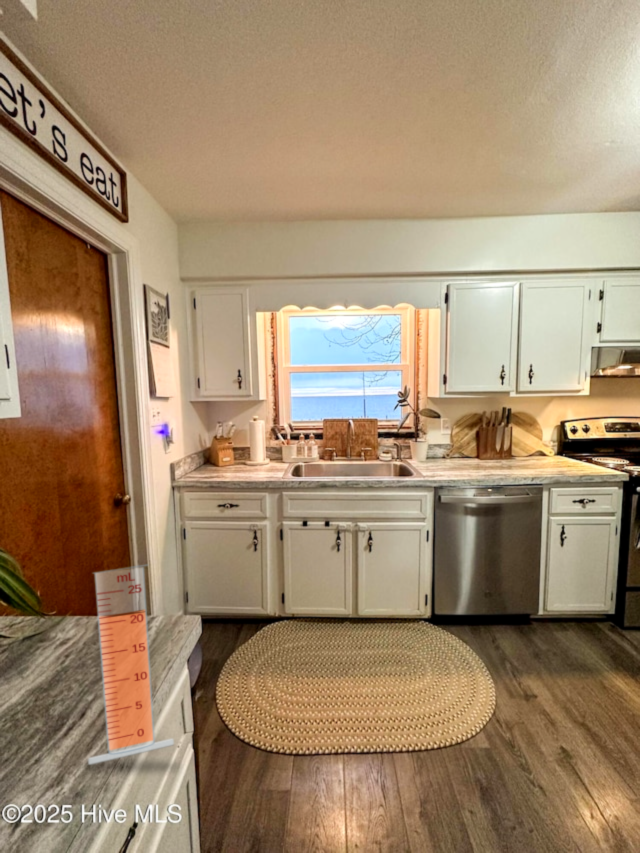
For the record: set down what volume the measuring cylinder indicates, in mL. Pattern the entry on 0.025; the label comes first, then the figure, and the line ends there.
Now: 21
